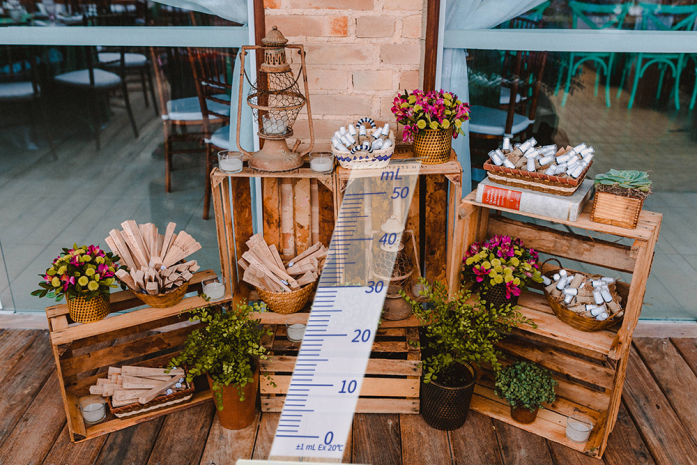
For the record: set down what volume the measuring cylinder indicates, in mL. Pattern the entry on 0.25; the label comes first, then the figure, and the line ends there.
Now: 30
